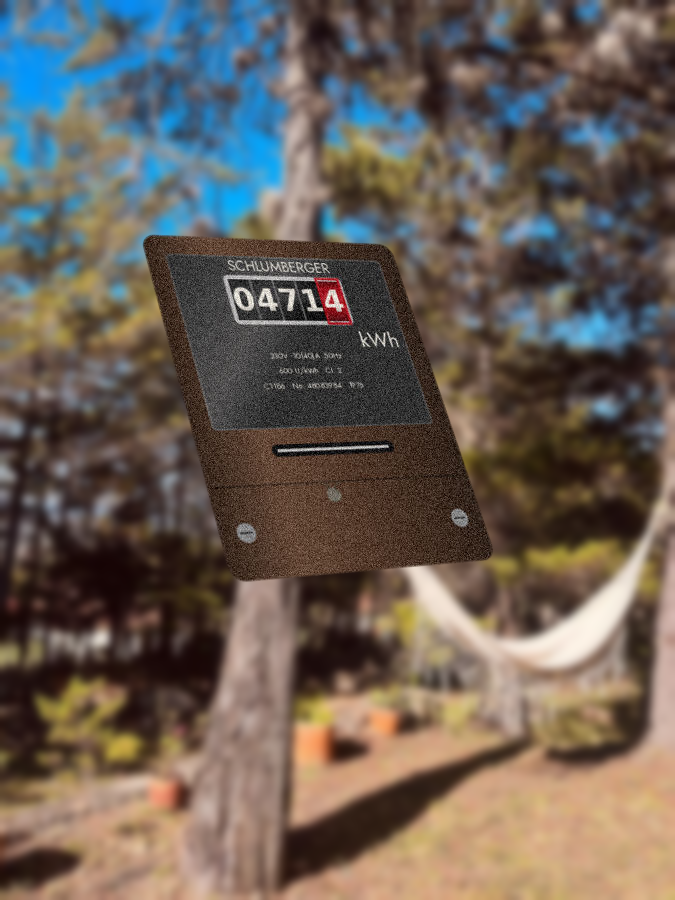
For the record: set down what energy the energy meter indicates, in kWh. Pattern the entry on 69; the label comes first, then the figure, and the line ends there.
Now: 471.4
